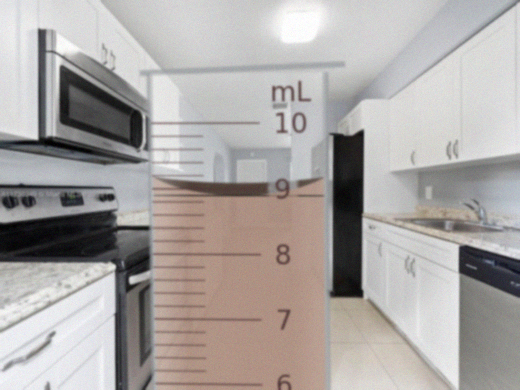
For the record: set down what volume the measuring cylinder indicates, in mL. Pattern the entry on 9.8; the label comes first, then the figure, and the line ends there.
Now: 8.9
